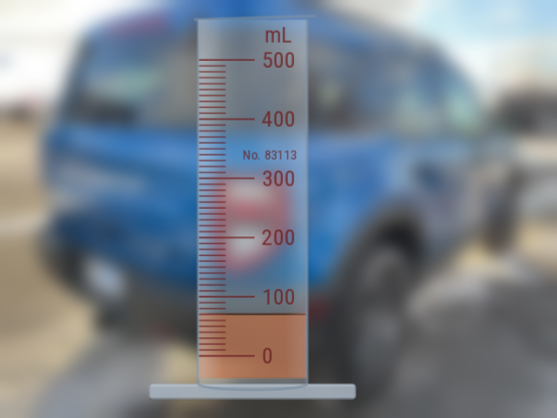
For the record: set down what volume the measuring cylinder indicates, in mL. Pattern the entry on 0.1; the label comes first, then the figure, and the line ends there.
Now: 70
